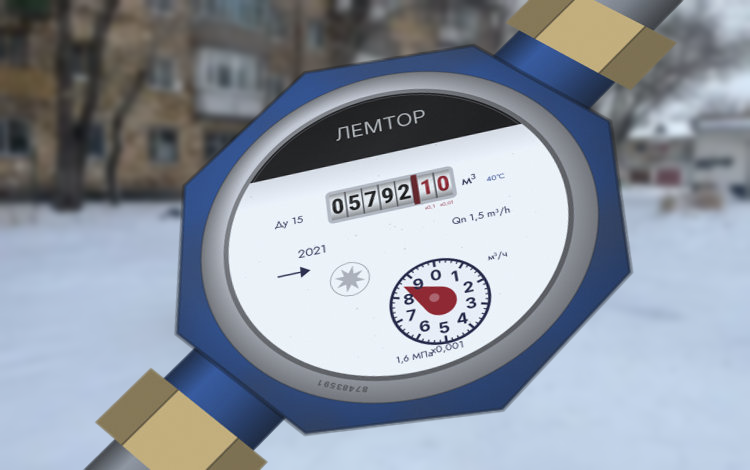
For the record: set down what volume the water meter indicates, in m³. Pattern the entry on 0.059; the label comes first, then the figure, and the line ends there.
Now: 5792.108
